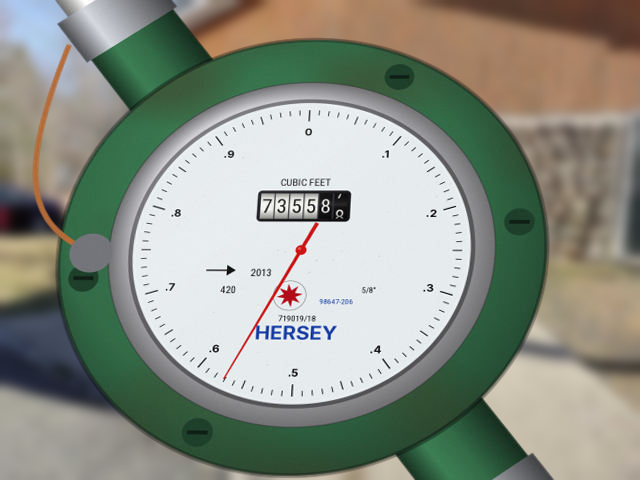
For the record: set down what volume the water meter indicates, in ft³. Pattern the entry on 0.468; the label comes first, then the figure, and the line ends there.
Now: 735587.57
